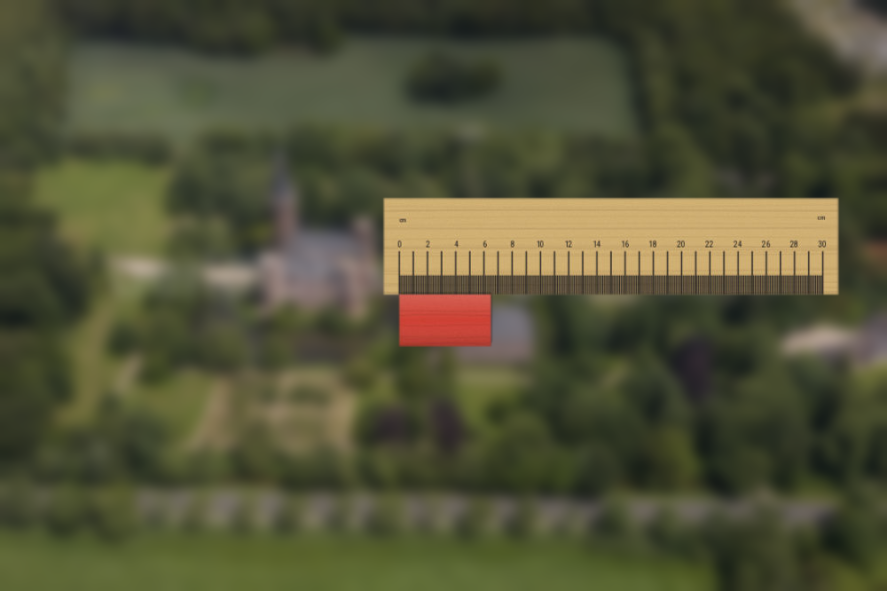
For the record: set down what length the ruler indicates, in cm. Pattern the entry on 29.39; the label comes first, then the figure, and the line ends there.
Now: 6.5
